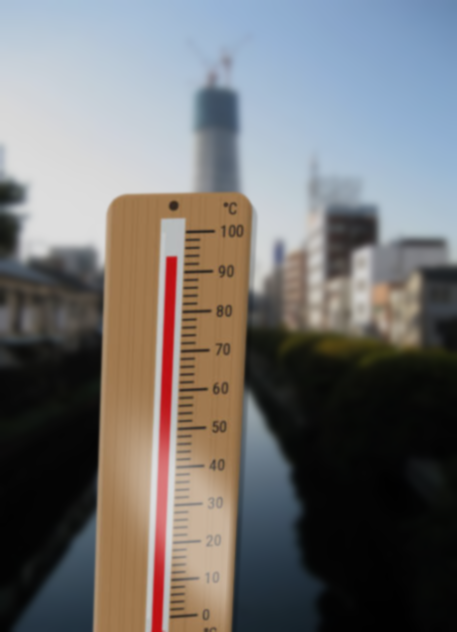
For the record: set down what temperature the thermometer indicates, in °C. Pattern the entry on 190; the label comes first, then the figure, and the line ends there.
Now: 94
